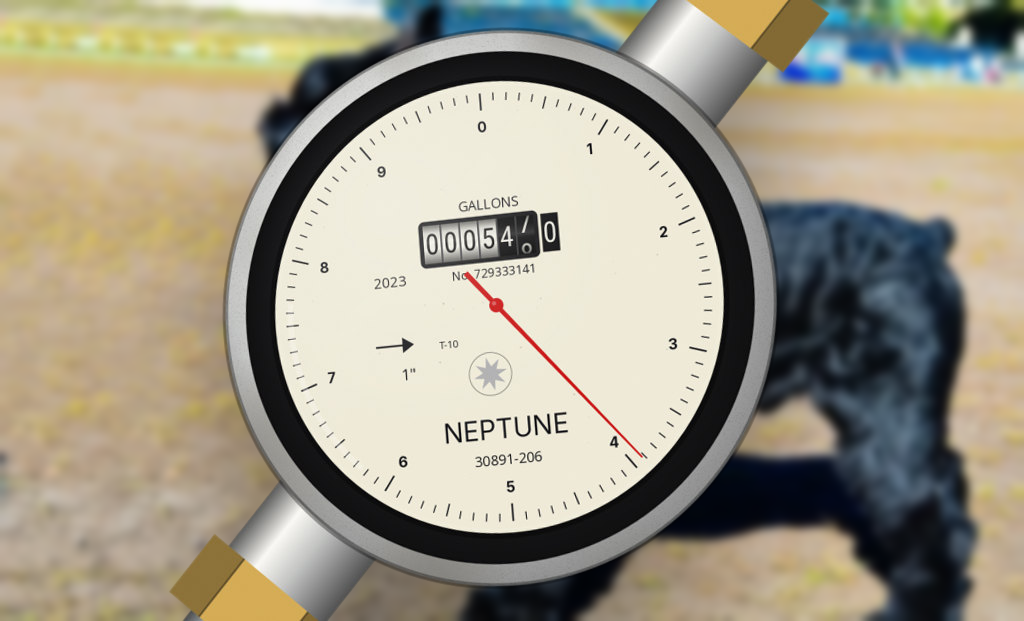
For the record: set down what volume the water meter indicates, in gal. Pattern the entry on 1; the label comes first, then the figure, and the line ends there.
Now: 5473.9
